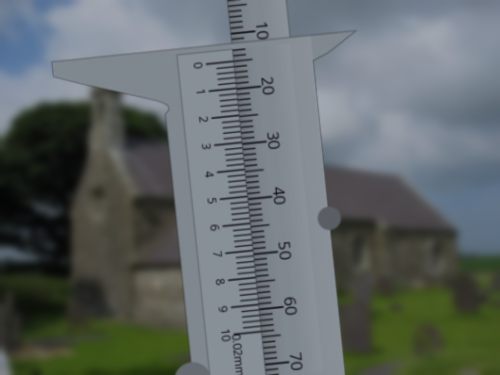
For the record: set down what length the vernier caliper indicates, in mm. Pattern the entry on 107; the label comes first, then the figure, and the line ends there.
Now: 15.0
